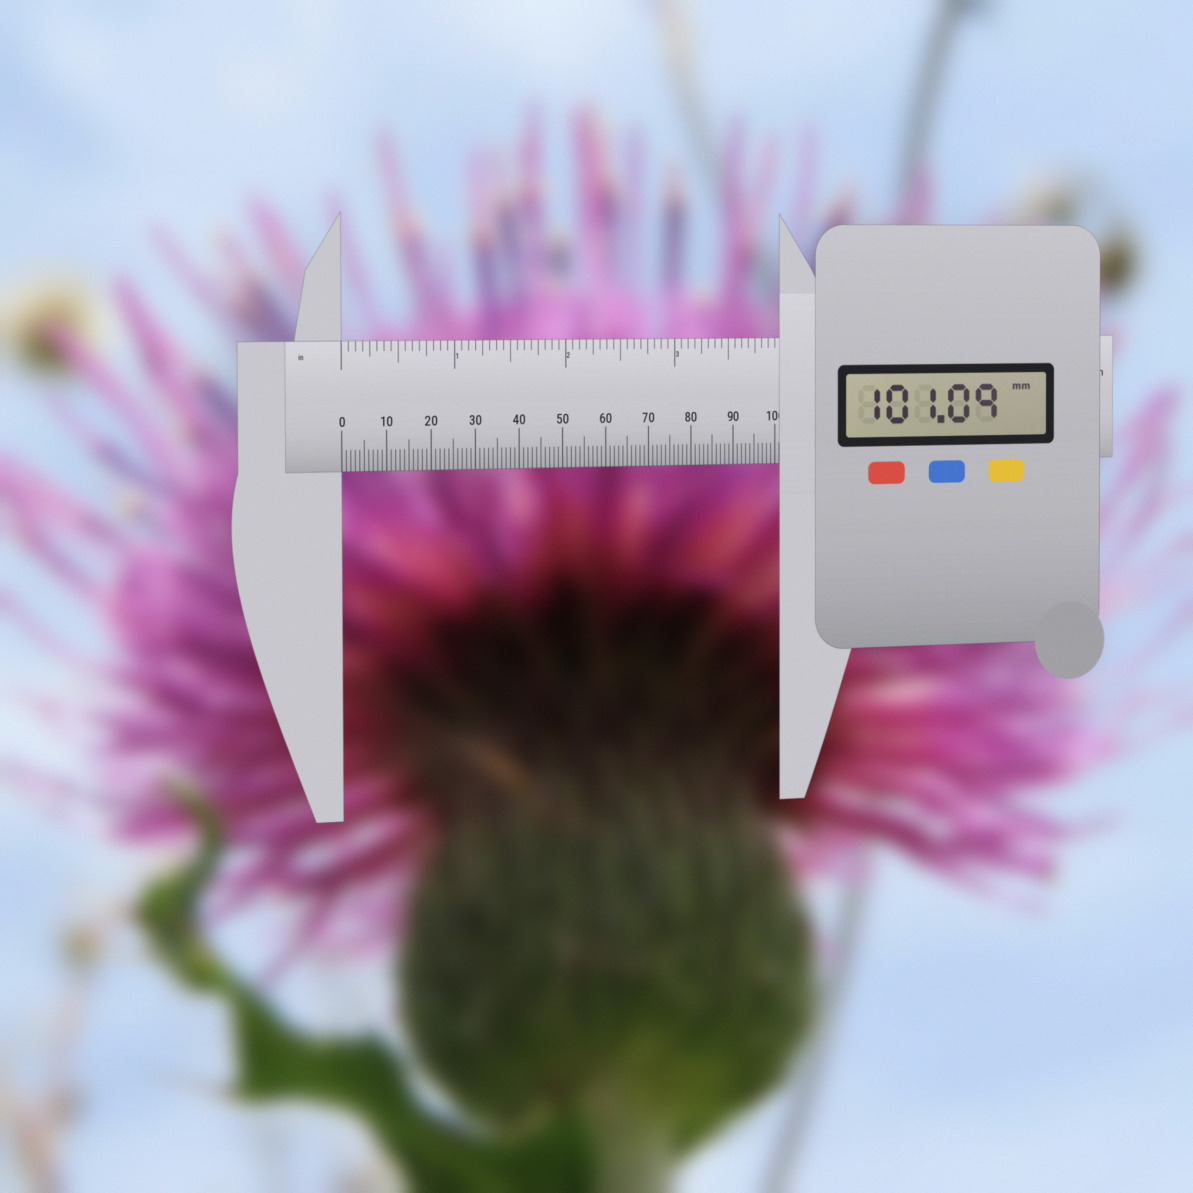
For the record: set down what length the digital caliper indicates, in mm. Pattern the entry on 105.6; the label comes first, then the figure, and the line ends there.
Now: 101.09
